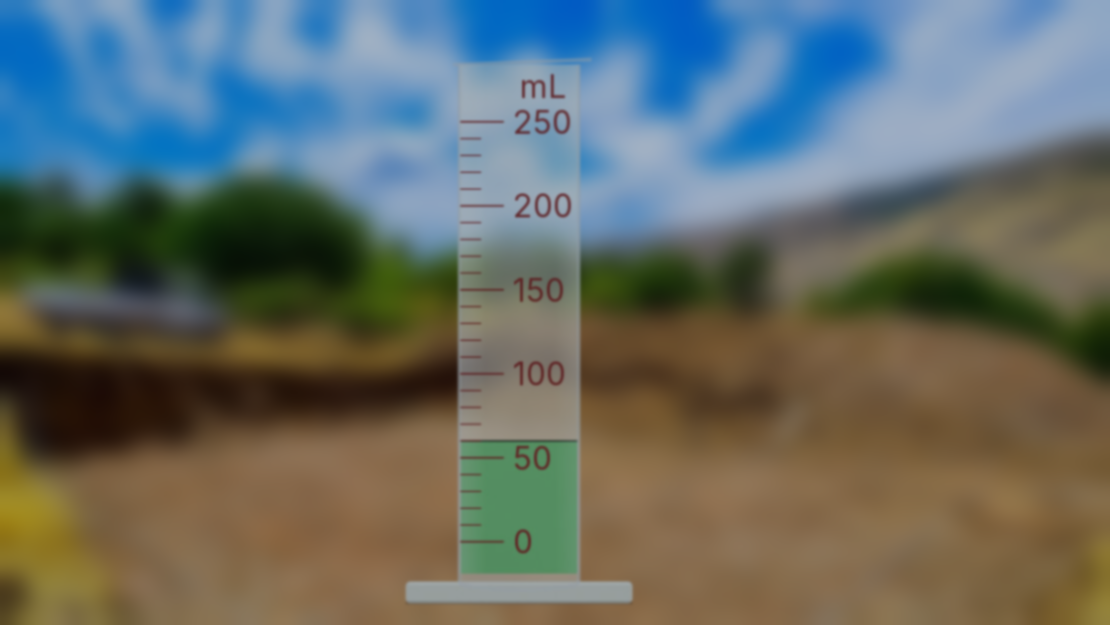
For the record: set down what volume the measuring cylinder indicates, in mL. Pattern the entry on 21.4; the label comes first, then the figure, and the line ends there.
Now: 60
